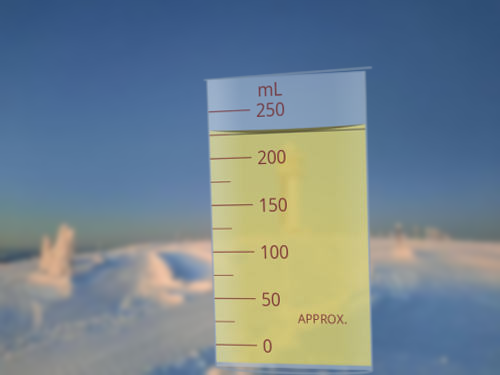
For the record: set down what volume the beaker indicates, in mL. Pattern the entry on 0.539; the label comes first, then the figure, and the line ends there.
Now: 225
